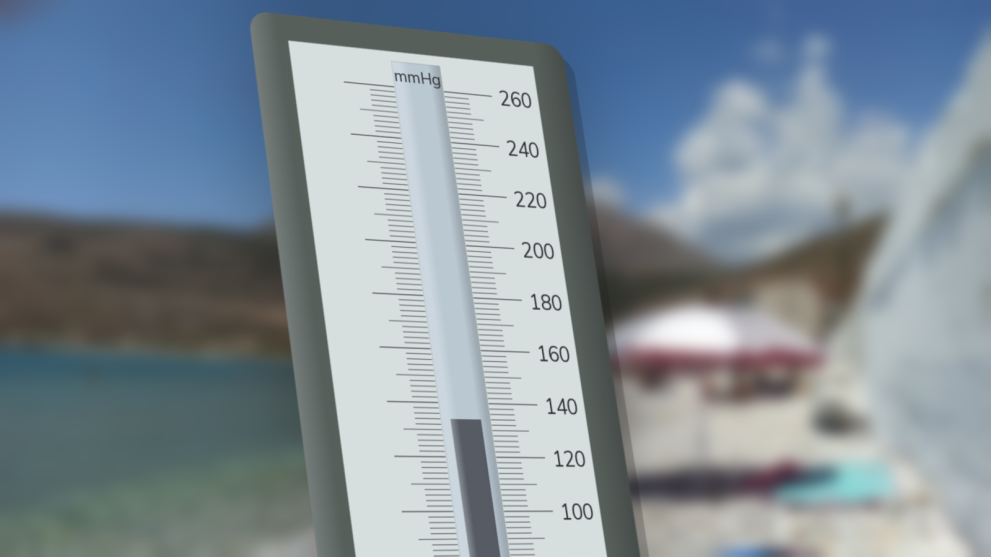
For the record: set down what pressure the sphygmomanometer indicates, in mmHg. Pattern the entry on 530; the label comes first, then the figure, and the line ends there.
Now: 134
